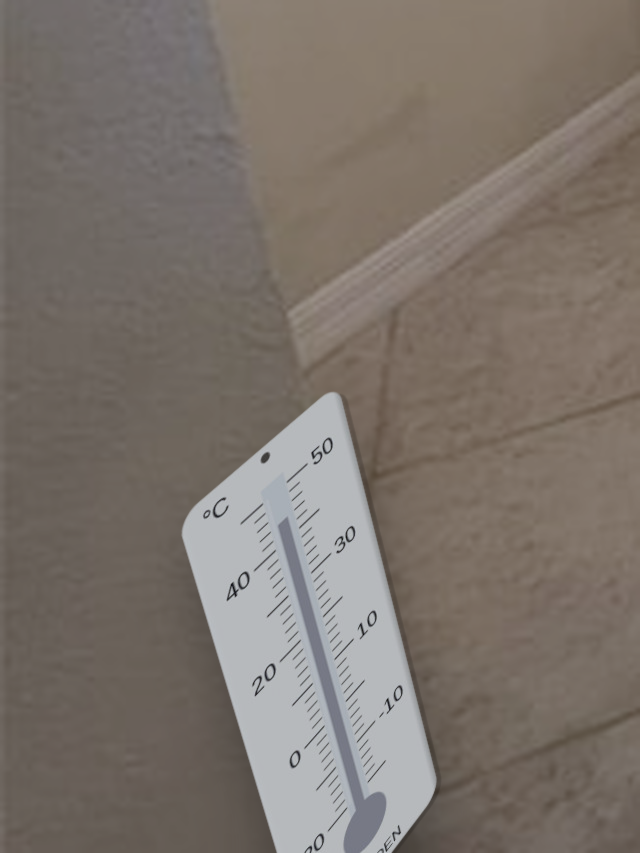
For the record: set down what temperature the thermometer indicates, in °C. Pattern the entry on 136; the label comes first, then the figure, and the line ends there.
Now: 44
